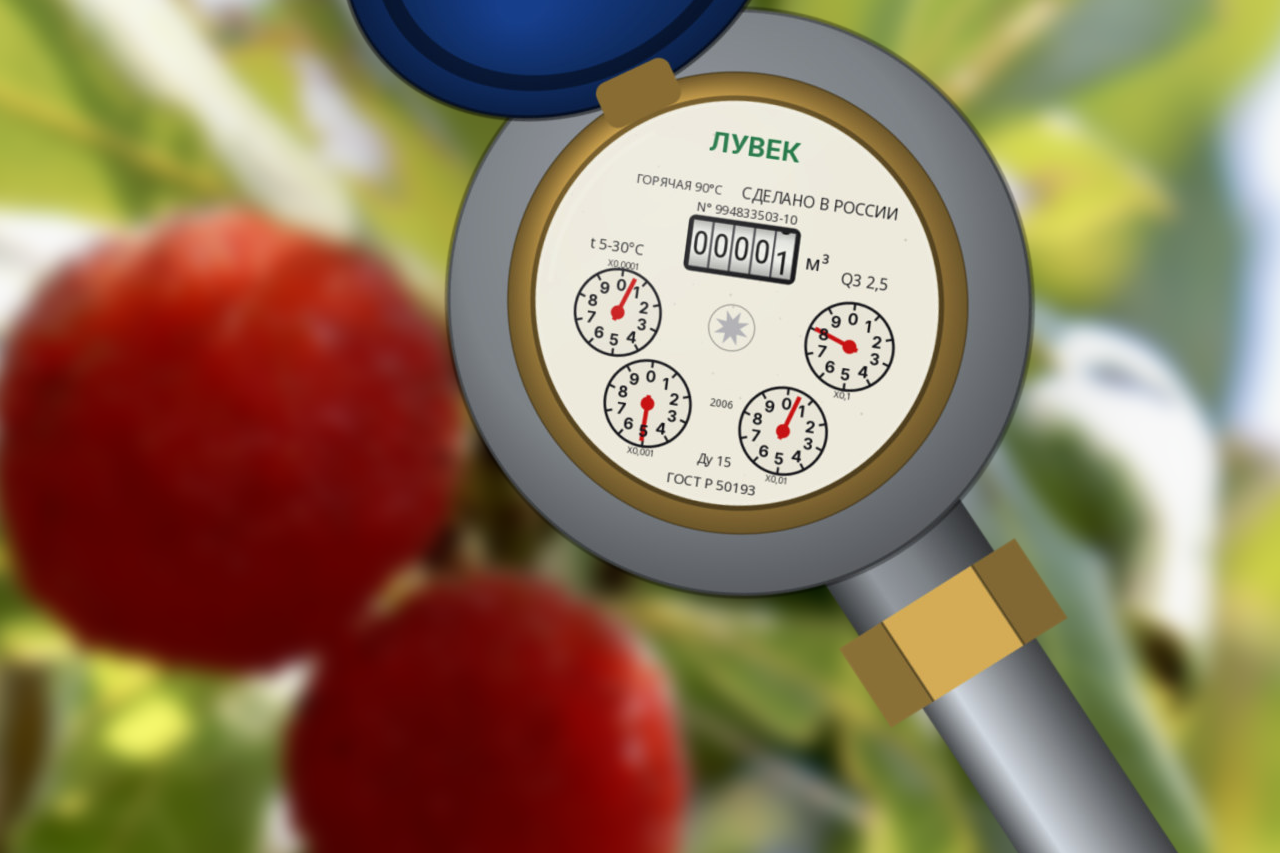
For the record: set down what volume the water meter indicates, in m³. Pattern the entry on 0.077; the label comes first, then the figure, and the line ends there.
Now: 0.8050
